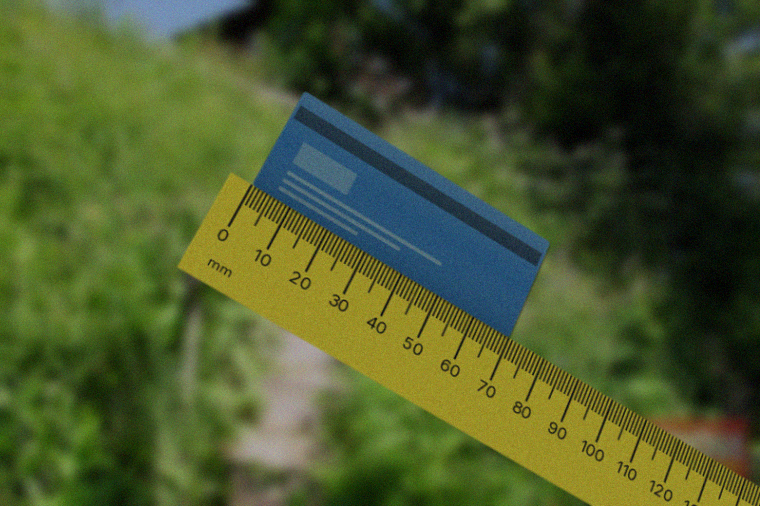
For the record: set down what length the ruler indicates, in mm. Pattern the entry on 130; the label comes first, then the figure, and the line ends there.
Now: 70
